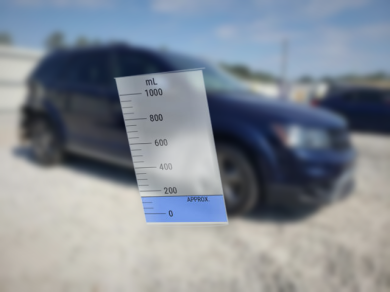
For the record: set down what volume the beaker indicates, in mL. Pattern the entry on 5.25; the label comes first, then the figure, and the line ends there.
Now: 150
